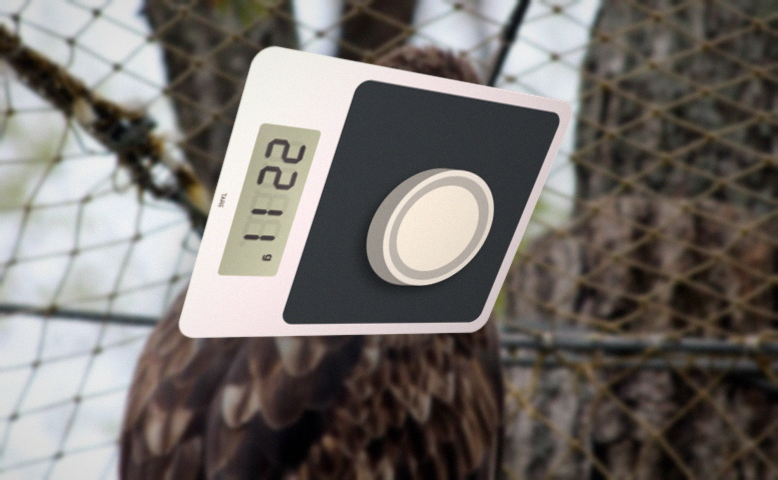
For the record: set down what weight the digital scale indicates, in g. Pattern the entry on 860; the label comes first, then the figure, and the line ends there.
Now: 2211
